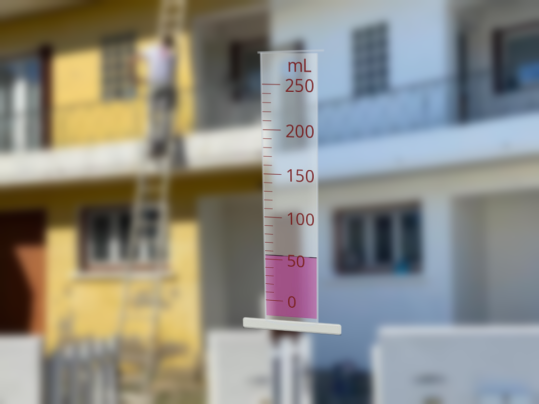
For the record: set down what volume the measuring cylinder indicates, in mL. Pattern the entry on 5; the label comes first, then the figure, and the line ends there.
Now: 55
